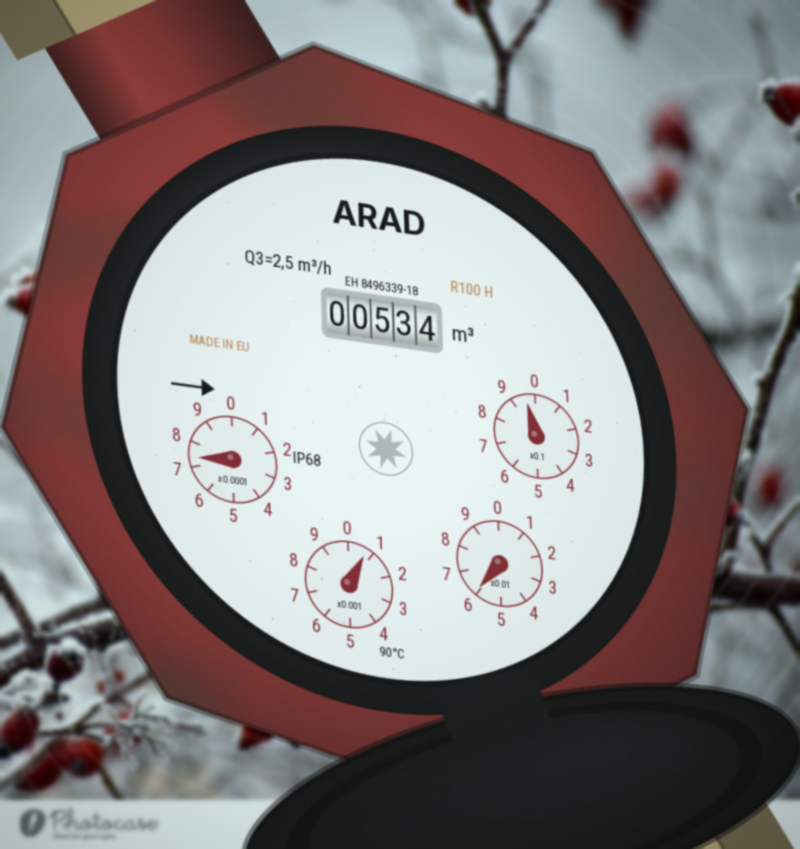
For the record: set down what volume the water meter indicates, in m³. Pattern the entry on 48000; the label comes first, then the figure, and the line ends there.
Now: 533.9607
